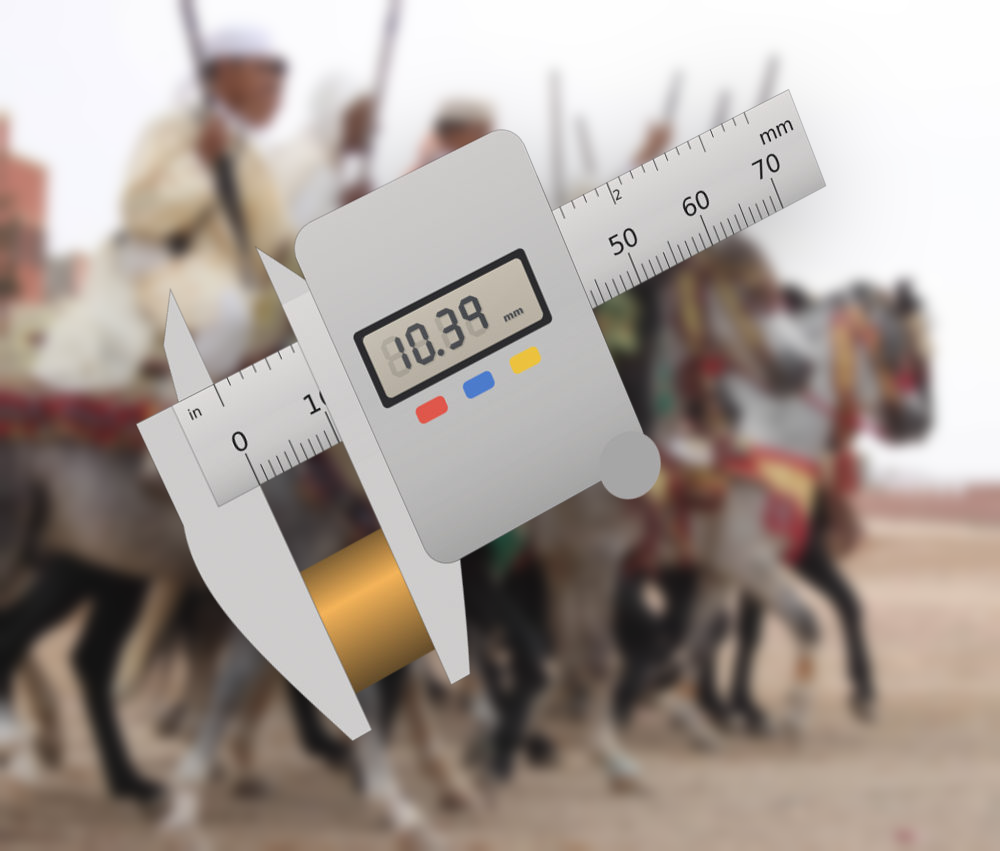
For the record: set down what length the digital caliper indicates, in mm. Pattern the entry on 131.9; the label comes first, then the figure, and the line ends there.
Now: 10.39
